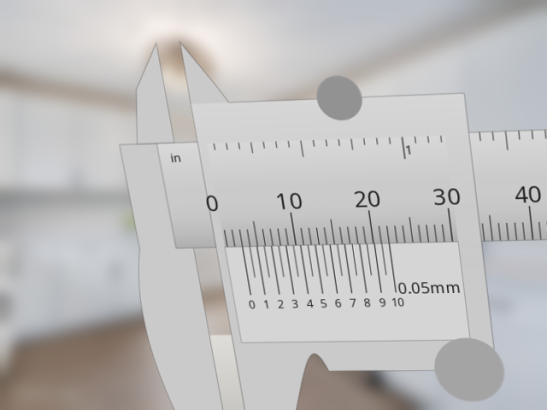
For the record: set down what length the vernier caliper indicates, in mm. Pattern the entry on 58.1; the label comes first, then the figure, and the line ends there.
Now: 3.0
